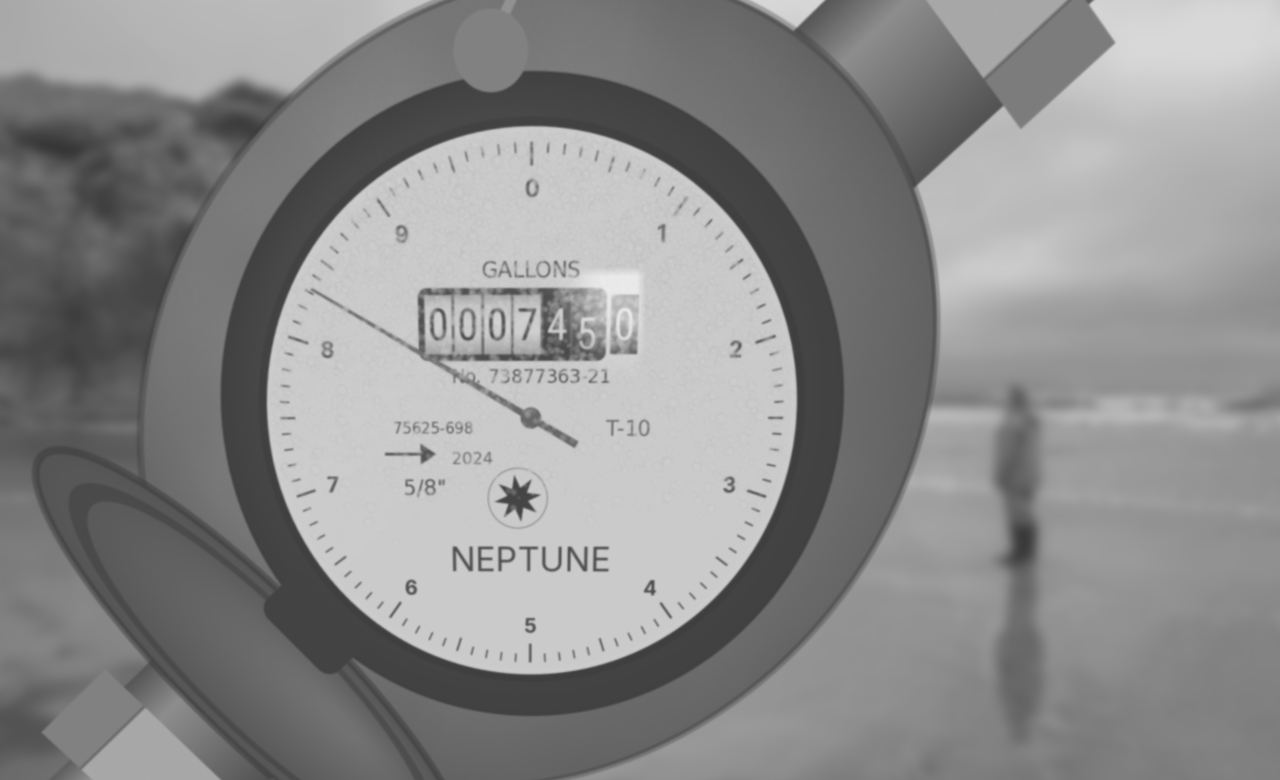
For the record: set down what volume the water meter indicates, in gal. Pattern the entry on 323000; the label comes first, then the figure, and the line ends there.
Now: 7448.3
